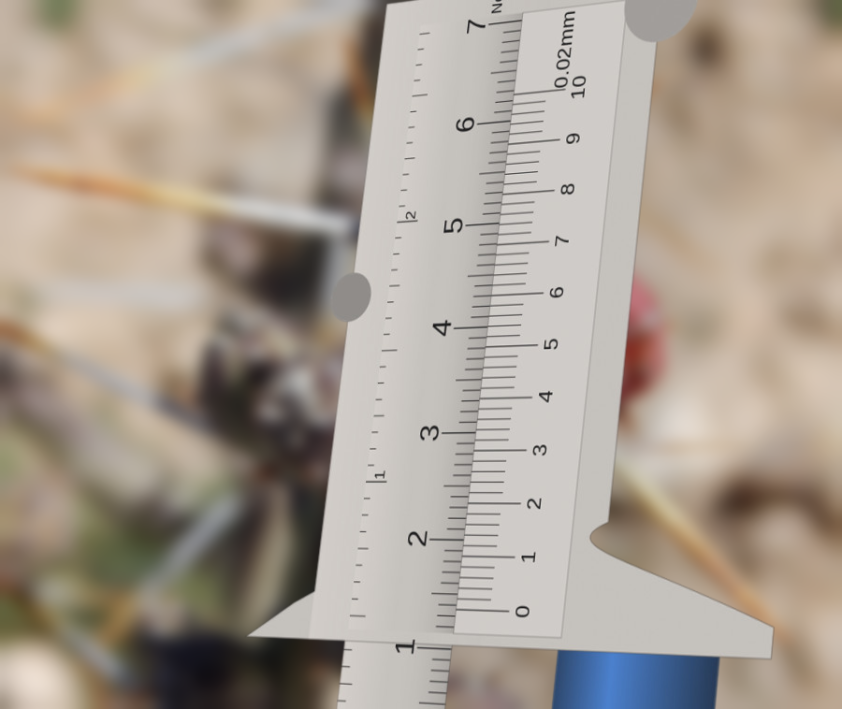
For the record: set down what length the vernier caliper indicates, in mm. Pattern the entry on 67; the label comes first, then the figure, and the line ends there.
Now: 13.6
